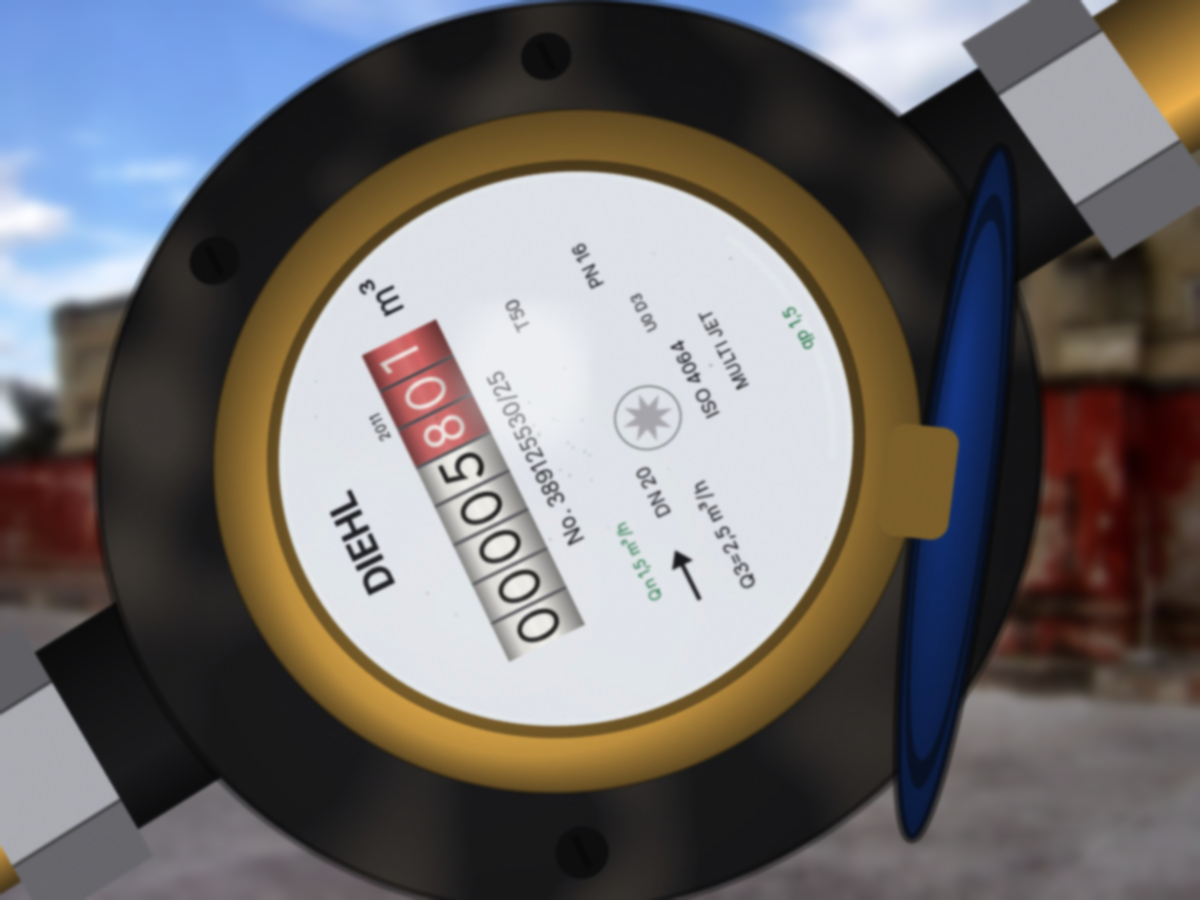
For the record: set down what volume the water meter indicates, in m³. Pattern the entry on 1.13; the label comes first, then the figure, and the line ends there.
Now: 5.801
